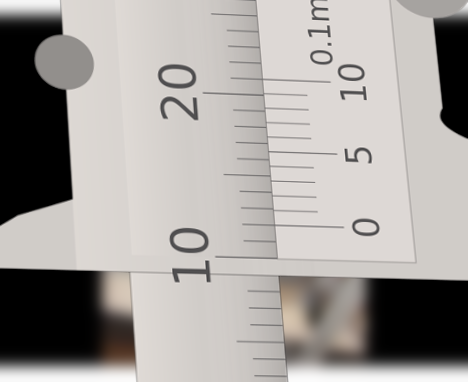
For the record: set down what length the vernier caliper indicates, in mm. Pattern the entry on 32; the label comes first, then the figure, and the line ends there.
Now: 12.0
